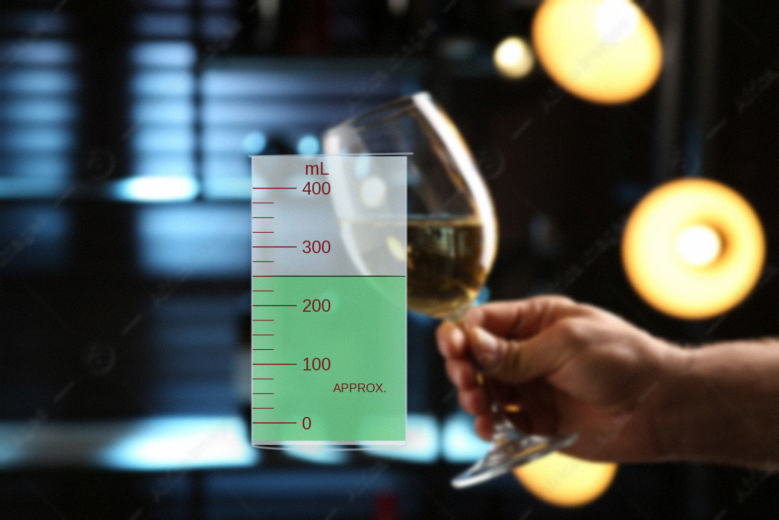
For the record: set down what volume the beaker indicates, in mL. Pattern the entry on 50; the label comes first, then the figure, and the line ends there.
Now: 250
